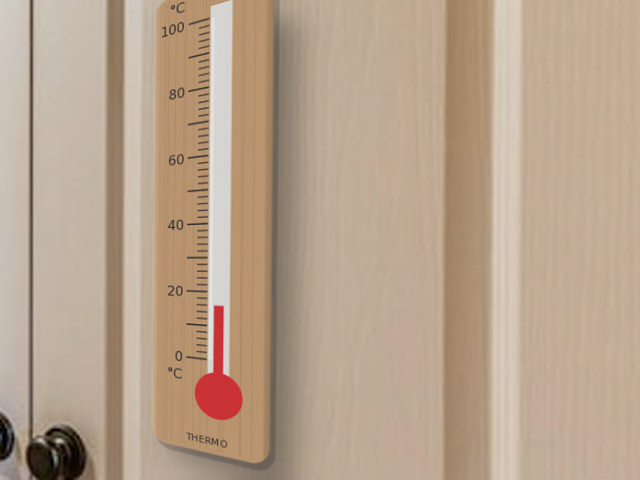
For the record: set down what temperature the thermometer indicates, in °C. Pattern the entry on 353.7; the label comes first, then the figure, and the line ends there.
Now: 16
